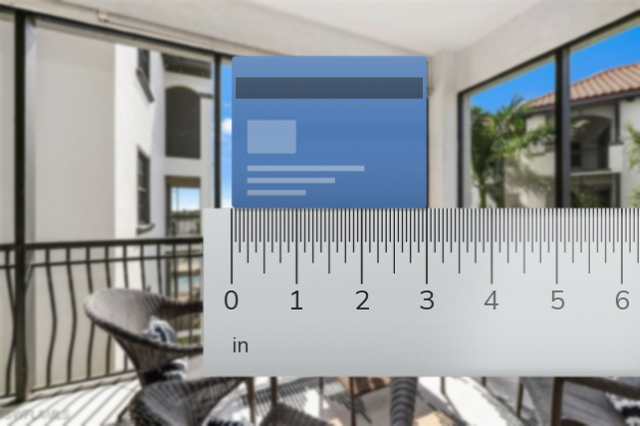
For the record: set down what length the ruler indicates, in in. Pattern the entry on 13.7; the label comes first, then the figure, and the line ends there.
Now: 3
